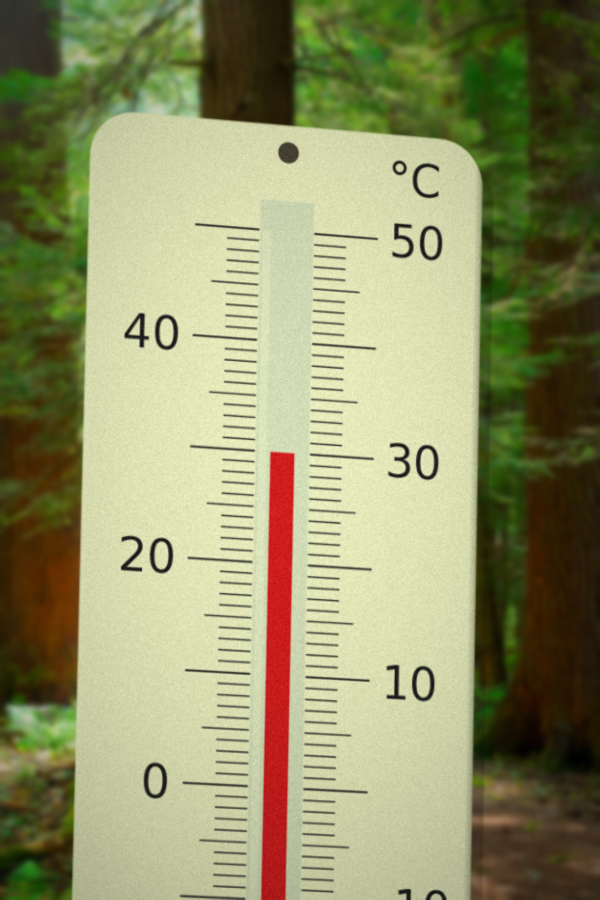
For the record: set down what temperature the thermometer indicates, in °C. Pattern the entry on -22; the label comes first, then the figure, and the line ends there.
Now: 30
